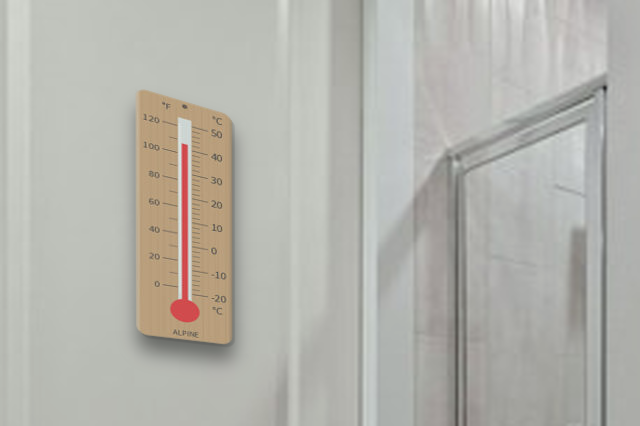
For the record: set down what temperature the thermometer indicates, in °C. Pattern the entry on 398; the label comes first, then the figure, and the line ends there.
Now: 42
